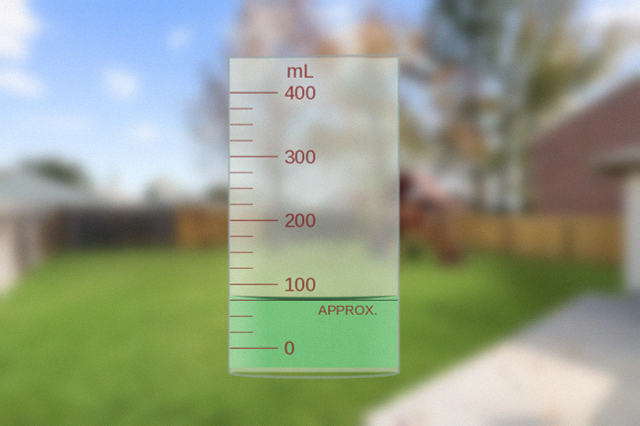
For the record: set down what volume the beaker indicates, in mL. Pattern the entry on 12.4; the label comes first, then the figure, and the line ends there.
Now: 75
